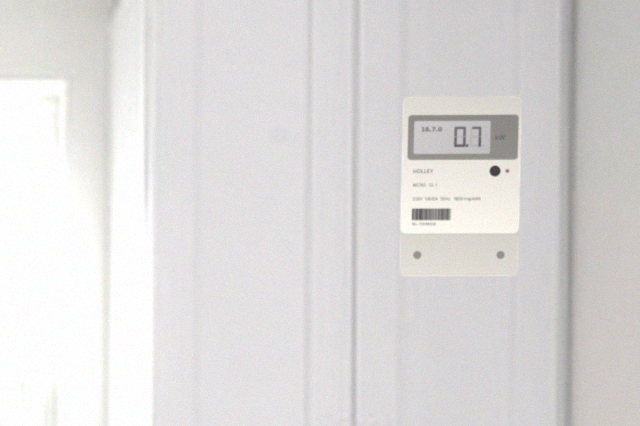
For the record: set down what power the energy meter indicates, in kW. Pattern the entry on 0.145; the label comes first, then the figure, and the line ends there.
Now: 0.7
